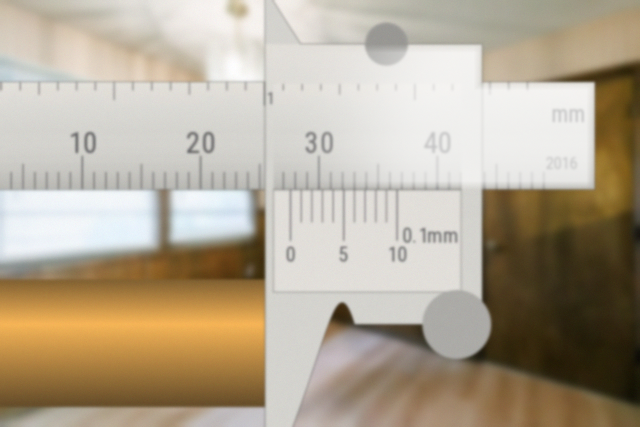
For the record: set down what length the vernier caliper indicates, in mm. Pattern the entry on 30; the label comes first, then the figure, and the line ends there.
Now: 27.6
